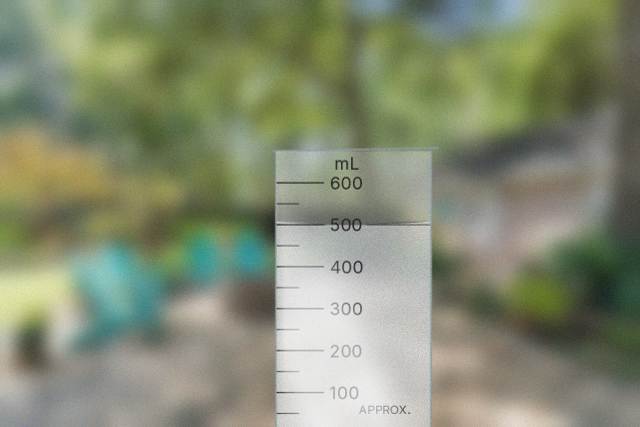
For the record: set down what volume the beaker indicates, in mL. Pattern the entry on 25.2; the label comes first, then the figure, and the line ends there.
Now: 500
